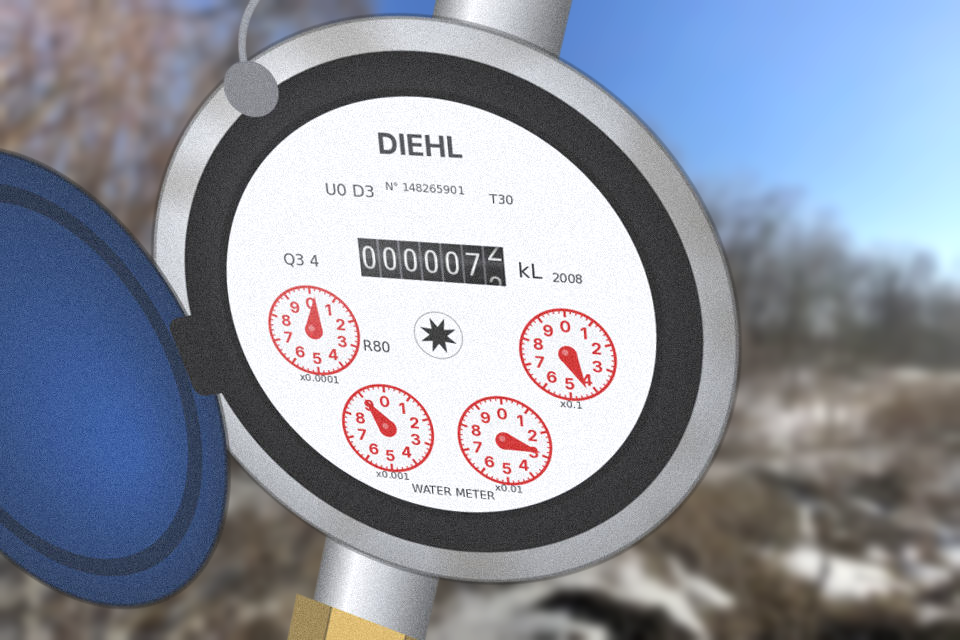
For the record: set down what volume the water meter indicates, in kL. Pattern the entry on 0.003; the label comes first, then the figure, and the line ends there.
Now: 72.4290
